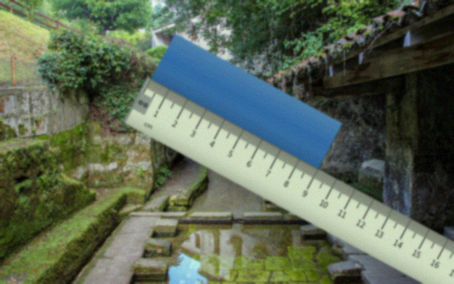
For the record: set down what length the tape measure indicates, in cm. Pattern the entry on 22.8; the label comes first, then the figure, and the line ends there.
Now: 9
